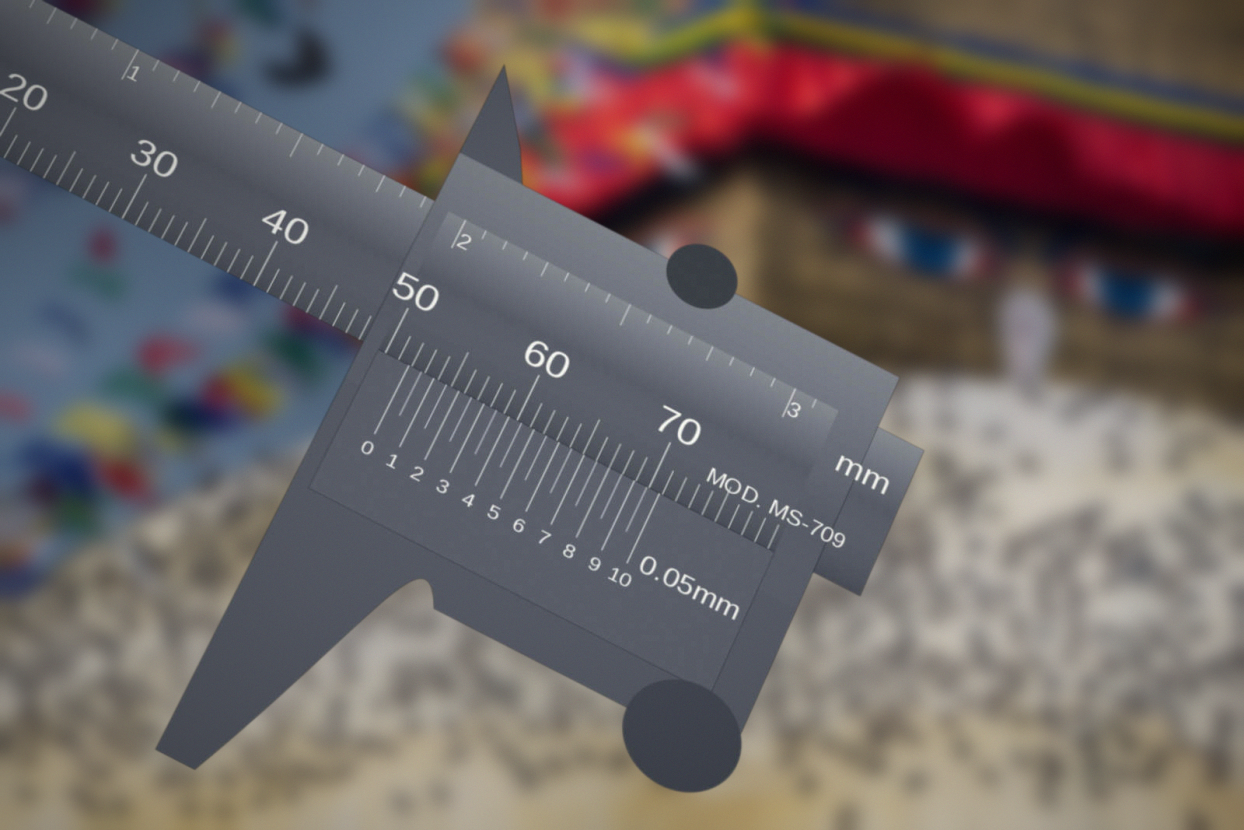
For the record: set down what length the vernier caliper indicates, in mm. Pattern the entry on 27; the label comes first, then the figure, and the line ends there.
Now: 51.8
